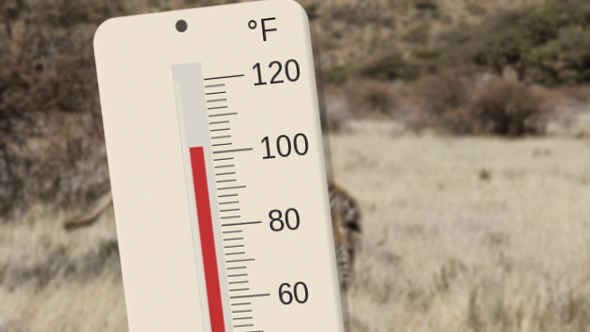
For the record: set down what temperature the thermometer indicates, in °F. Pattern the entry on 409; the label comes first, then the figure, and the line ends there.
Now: 102
